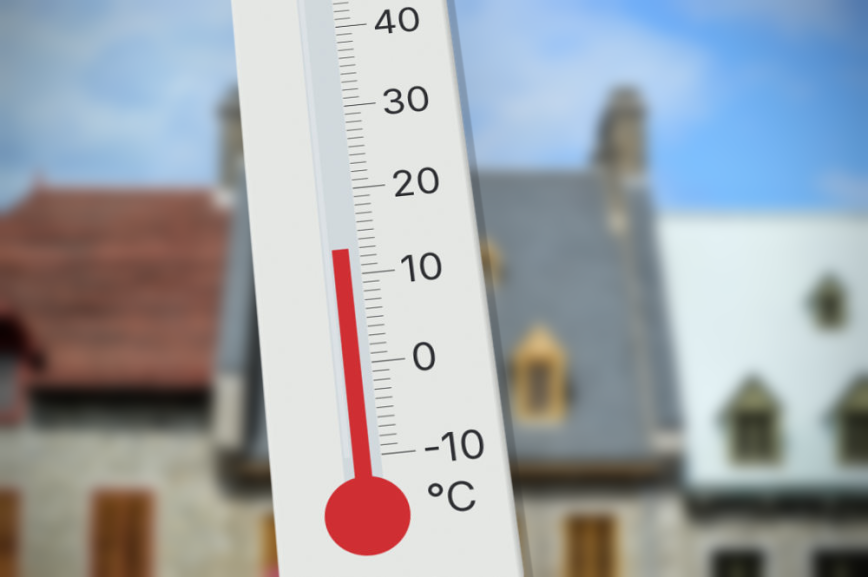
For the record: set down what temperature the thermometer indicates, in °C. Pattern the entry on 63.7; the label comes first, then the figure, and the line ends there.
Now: 13
